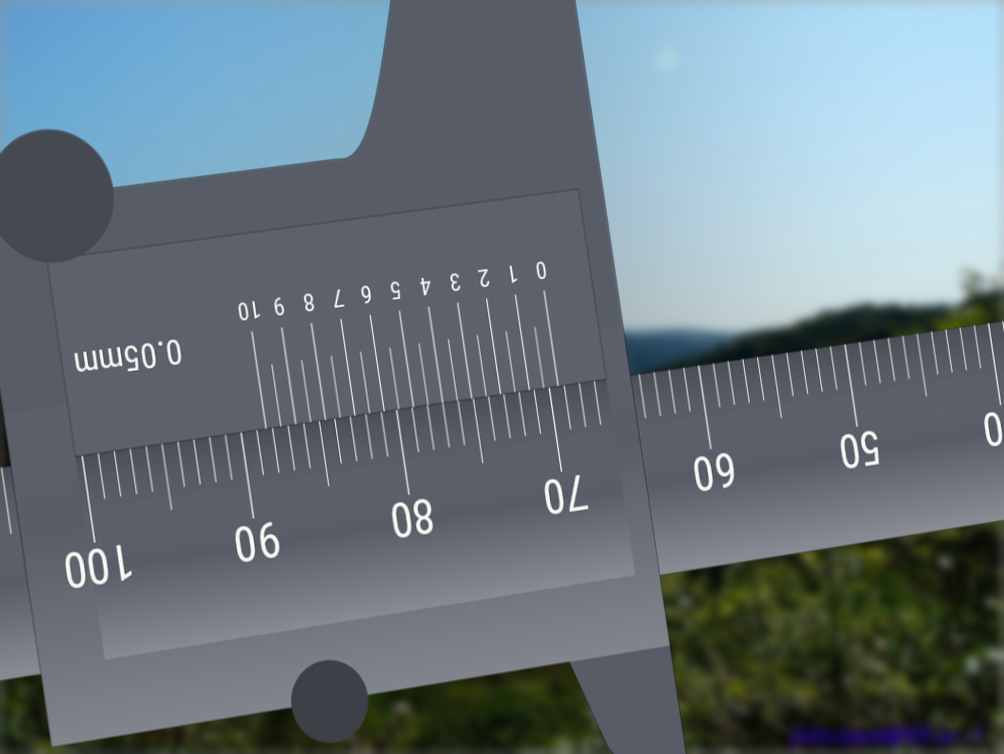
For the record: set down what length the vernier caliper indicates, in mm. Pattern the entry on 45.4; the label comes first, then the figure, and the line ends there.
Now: 69.4
